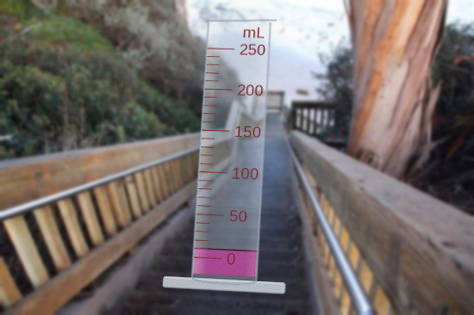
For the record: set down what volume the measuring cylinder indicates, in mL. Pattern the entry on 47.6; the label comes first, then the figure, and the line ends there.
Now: 10
